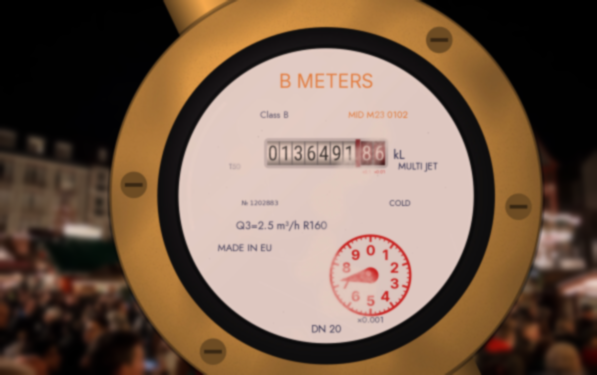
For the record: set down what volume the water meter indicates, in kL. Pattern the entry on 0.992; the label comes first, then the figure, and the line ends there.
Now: 136491.867
